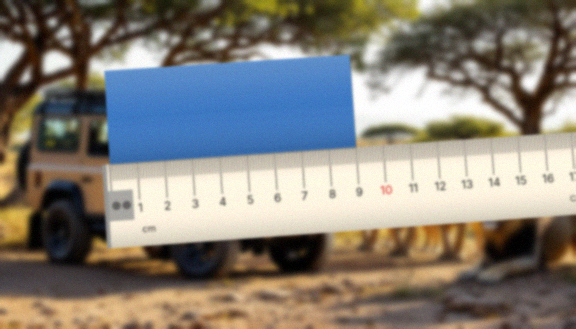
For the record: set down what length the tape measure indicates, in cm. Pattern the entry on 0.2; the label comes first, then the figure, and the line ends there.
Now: 9
